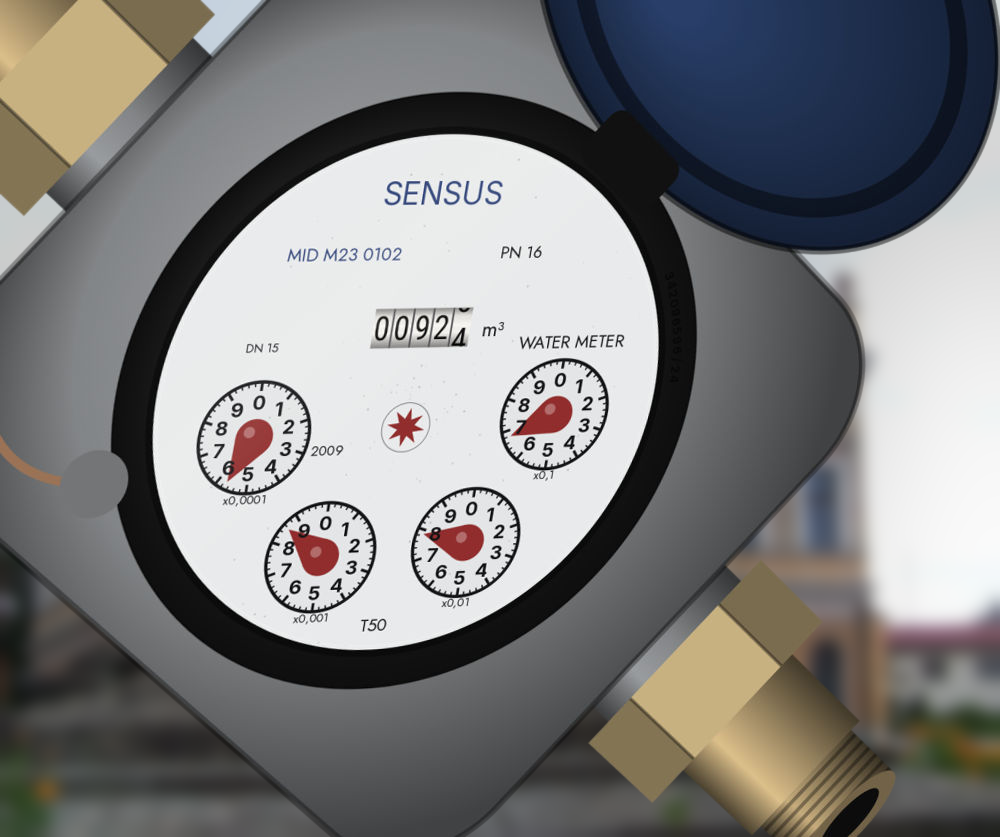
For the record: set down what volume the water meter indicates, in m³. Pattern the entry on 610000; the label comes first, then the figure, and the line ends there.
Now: 923.6785
